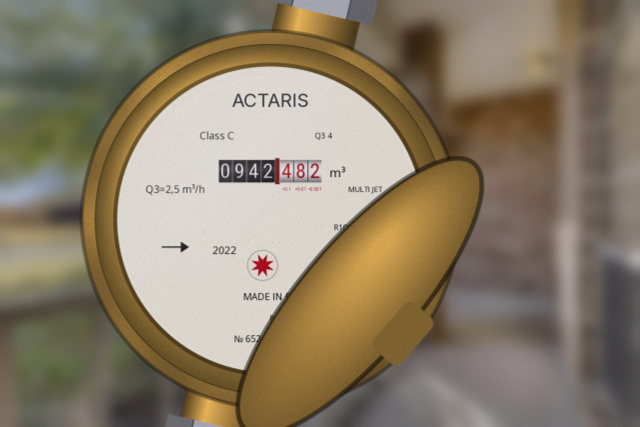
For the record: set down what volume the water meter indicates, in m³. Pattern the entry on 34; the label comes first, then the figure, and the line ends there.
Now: 942.482
